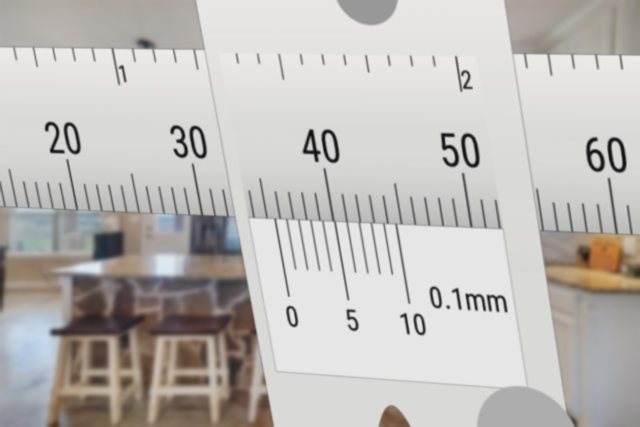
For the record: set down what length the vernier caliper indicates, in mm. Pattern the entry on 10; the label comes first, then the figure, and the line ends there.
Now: 35.6
